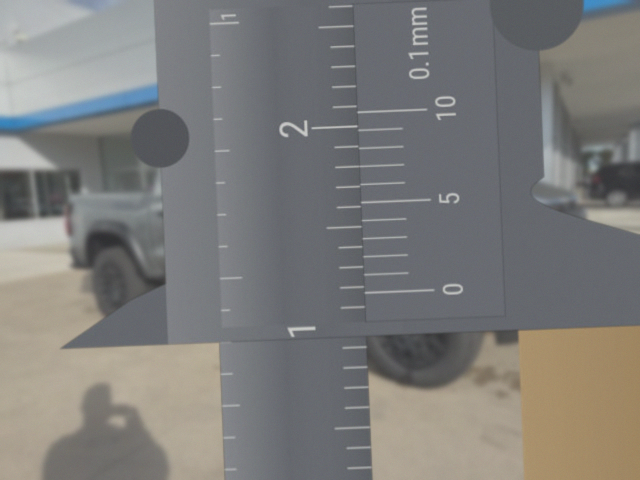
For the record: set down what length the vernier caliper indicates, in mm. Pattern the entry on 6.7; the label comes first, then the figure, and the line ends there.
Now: 11.7
